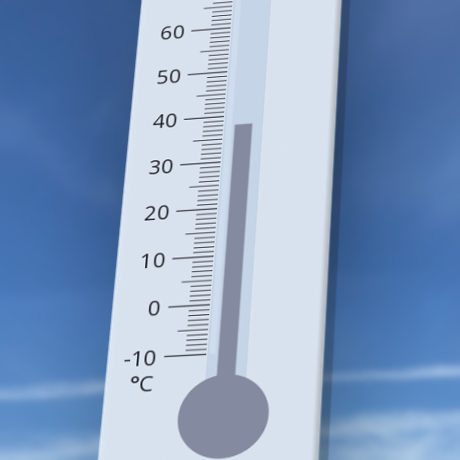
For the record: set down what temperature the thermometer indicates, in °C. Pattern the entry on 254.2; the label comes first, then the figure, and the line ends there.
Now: 38
